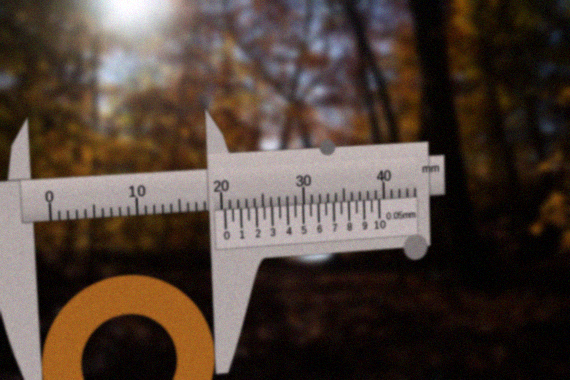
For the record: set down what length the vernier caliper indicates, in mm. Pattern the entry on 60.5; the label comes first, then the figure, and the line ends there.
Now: 20.4
